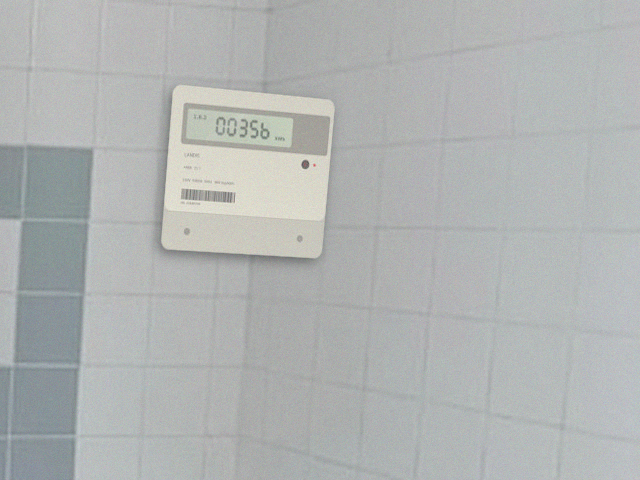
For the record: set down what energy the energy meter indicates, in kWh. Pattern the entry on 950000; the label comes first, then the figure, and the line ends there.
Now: 356
